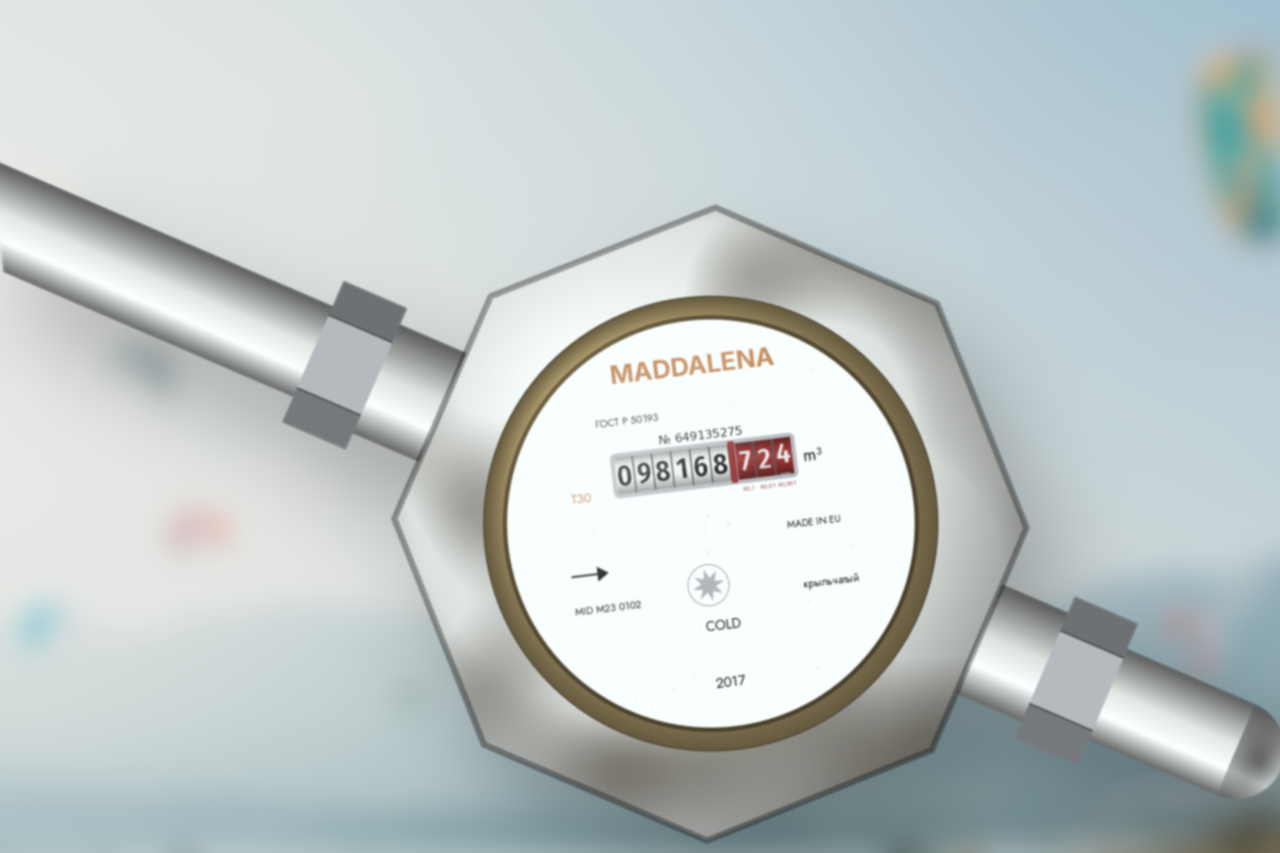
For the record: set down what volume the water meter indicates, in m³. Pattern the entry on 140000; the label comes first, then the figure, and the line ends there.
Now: 98168.724
